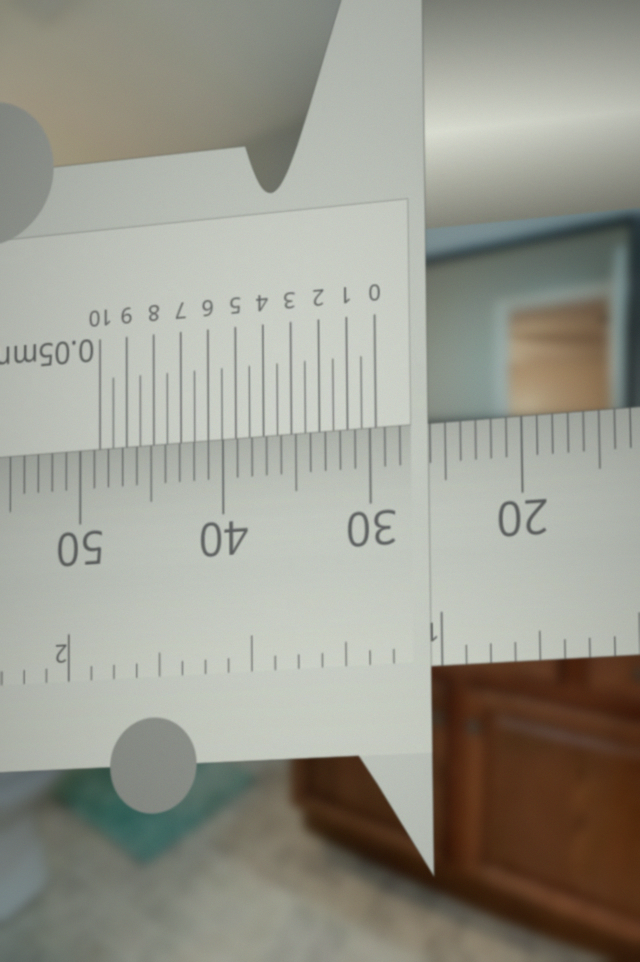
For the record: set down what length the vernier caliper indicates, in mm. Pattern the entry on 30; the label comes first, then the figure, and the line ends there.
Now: 29.6
